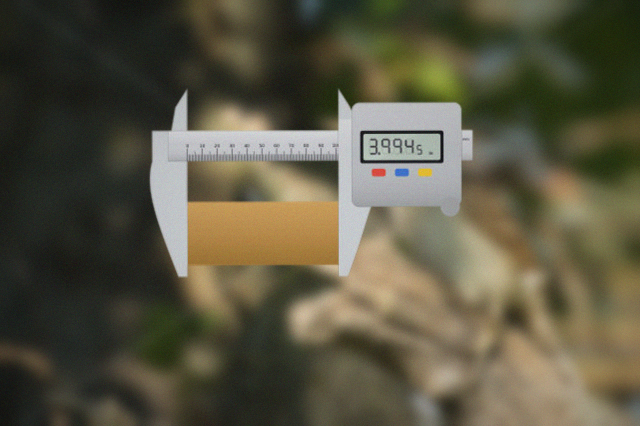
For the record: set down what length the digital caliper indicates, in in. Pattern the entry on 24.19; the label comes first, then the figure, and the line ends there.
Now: 3.9945
